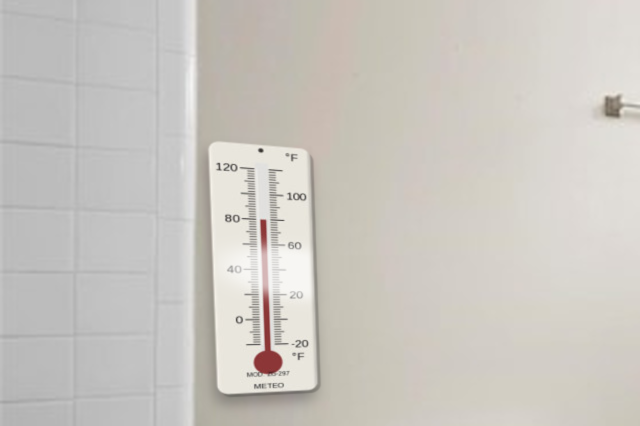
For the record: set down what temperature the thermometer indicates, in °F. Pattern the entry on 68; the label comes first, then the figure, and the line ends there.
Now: 80
